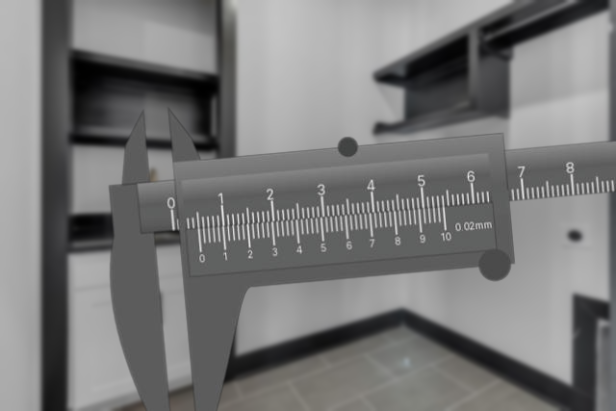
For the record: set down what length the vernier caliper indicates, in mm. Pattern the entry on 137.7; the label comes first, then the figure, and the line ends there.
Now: 5.0
